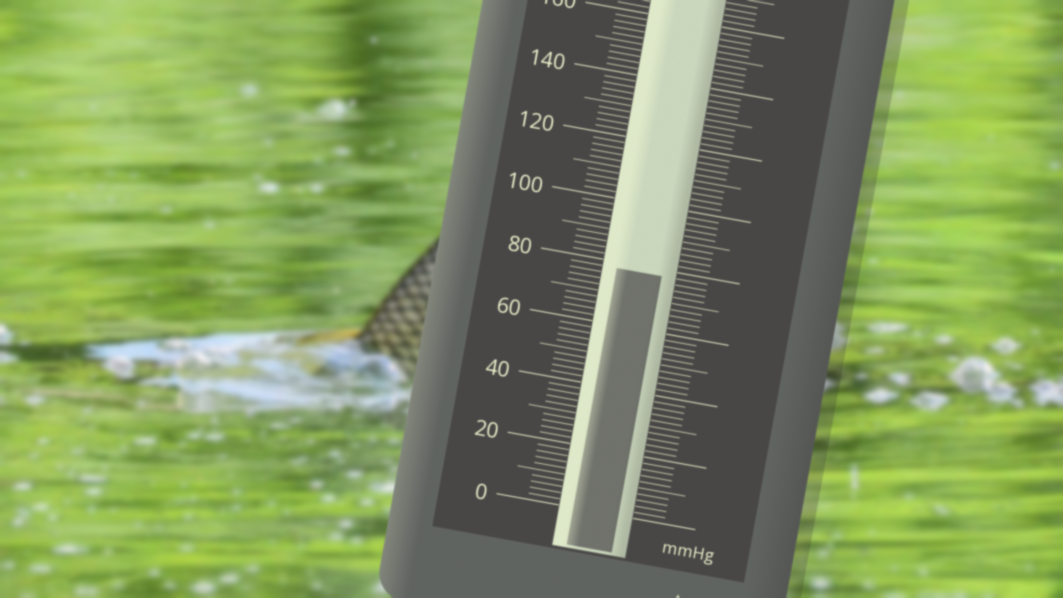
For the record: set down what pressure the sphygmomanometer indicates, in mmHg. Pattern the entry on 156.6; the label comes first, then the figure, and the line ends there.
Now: 78
